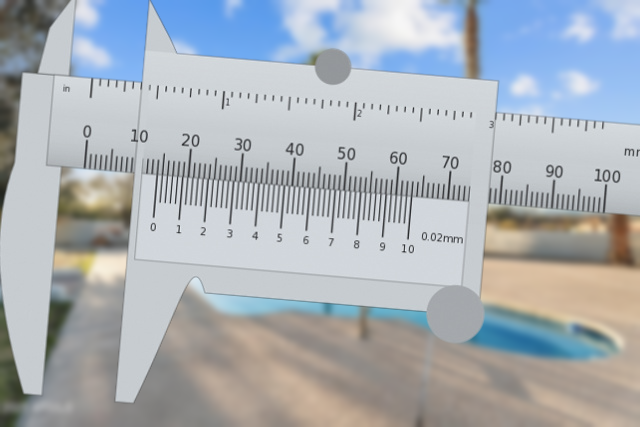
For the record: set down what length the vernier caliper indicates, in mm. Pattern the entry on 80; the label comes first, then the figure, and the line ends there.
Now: 14.0
